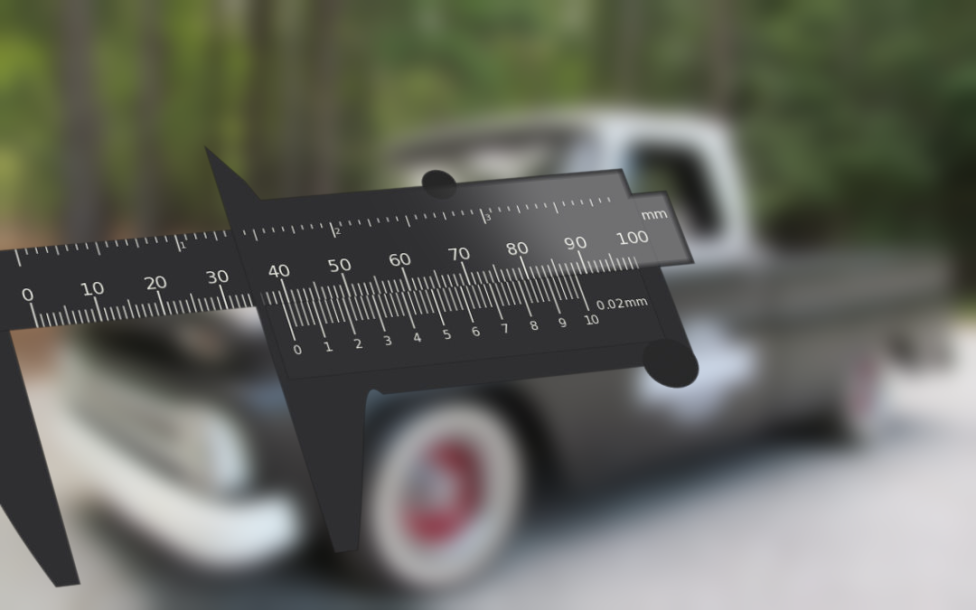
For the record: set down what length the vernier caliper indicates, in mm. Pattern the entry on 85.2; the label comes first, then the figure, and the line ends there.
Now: 39.0
